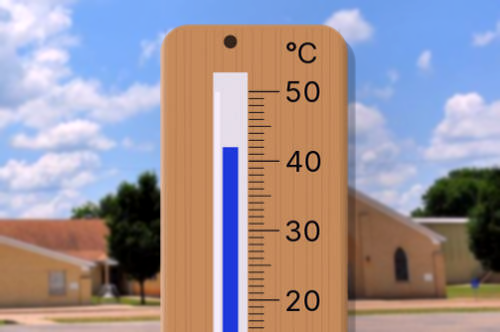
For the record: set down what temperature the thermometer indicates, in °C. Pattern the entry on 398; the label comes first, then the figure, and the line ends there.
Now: 42
